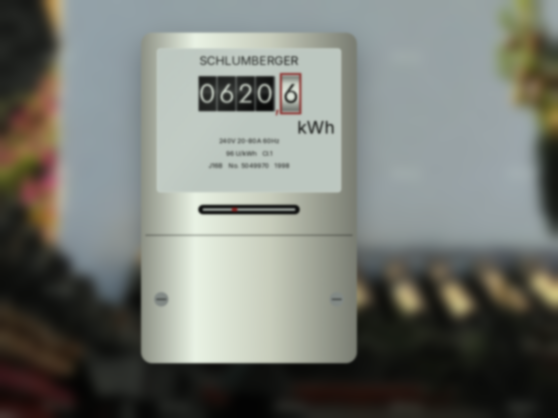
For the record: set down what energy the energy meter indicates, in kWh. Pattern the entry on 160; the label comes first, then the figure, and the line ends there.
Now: 620.6
